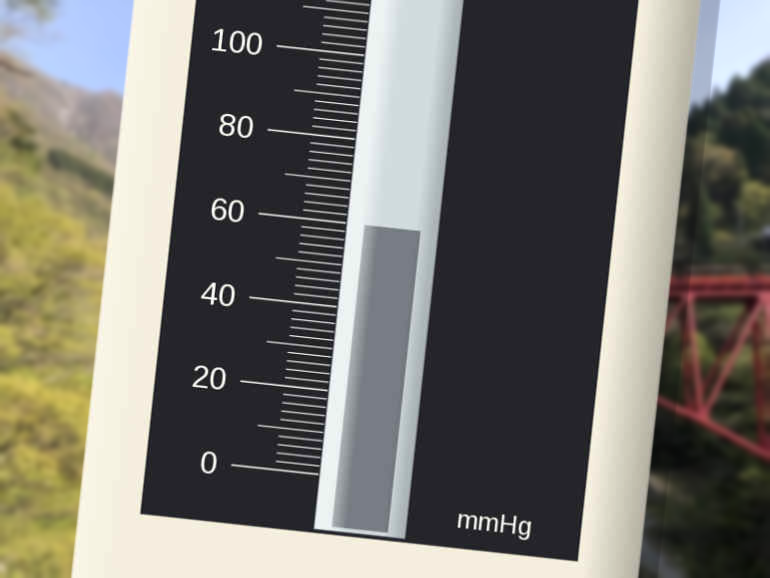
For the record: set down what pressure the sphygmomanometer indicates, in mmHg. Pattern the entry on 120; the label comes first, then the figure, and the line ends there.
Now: 60
